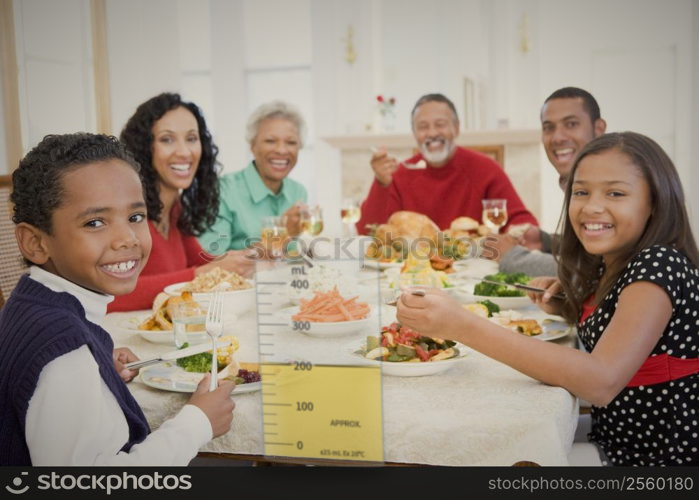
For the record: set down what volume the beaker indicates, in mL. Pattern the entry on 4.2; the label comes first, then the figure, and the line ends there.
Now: 200
